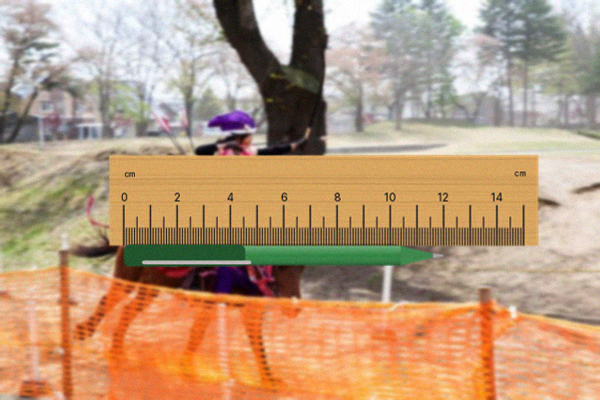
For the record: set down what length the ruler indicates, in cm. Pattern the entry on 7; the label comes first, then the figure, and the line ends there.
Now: 12
